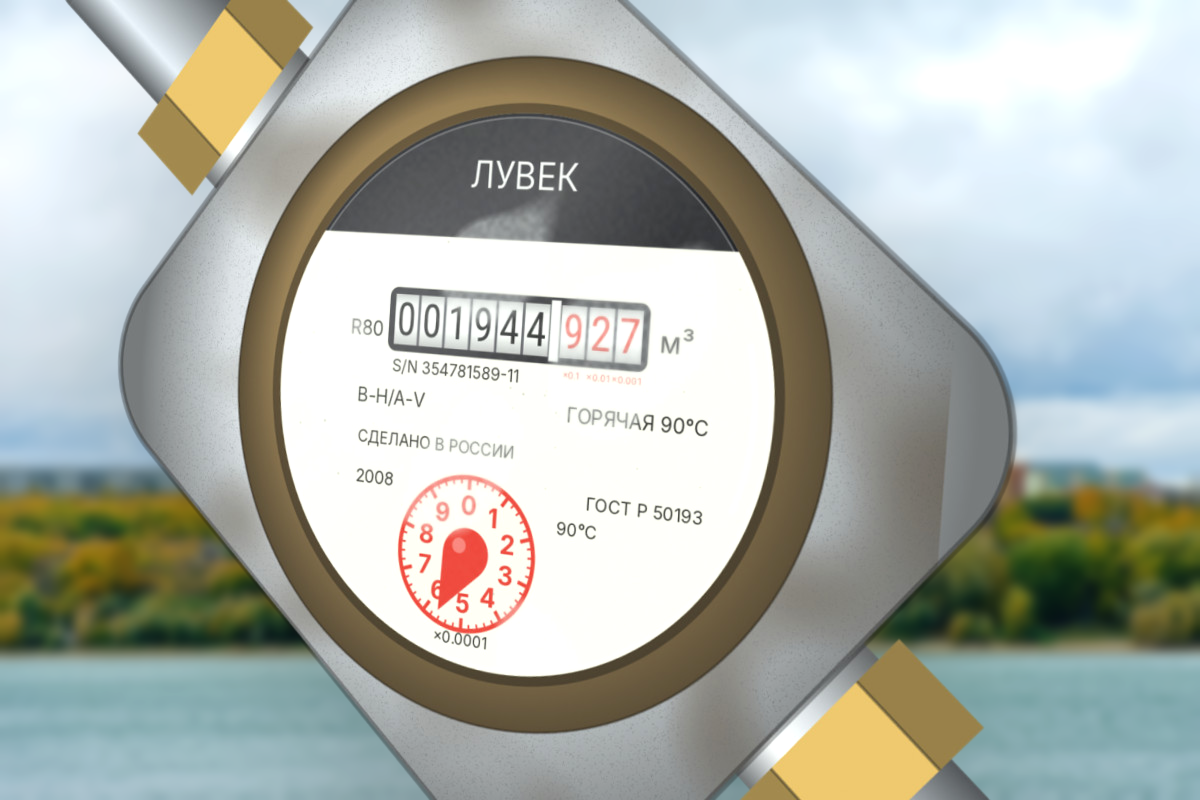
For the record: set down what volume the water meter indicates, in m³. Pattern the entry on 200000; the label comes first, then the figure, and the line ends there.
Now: 1944.9275
